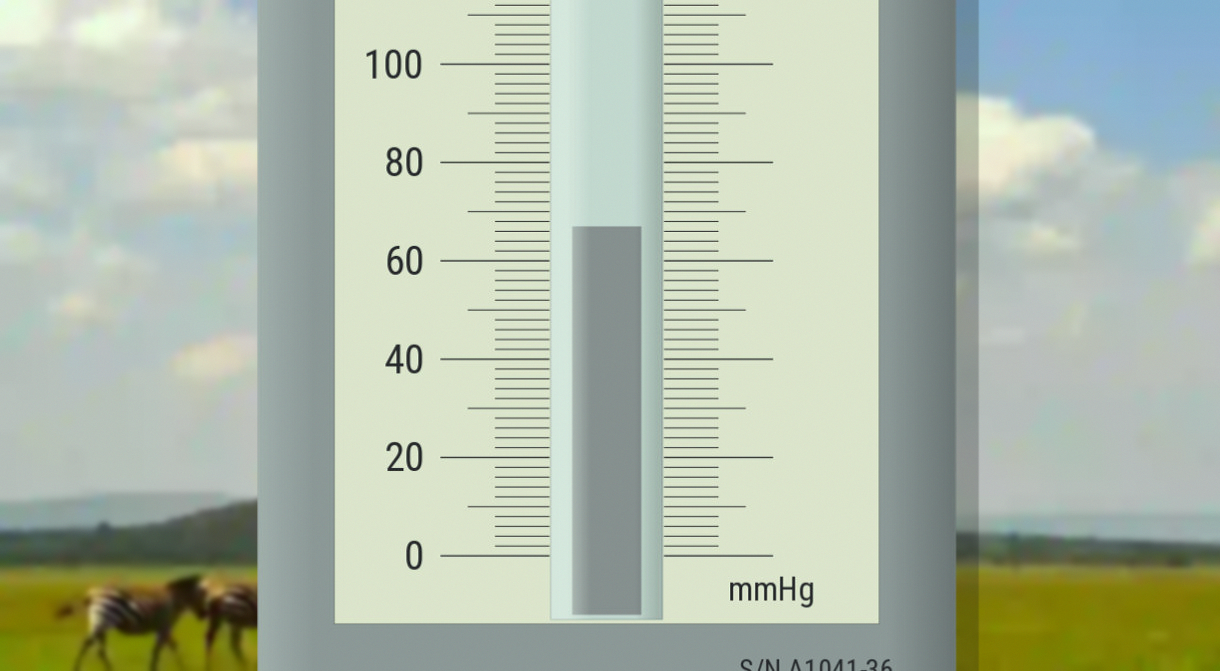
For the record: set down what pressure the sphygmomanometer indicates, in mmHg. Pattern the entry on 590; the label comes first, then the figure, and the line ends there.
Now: 67
